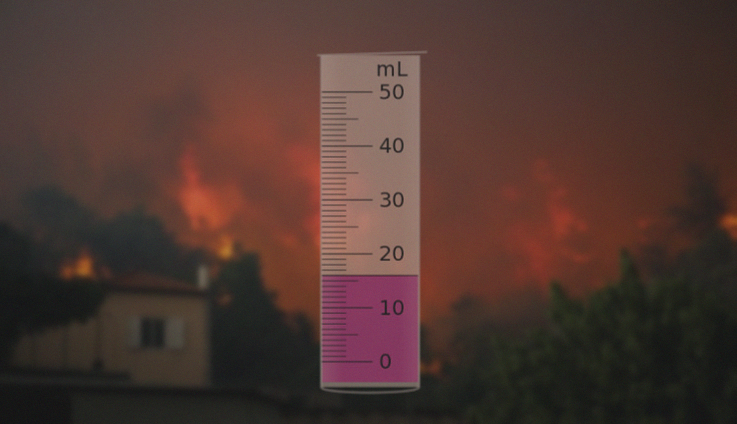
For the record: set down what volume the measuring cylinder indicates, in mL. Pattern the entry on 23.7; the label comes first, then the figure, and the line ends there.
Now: 16
